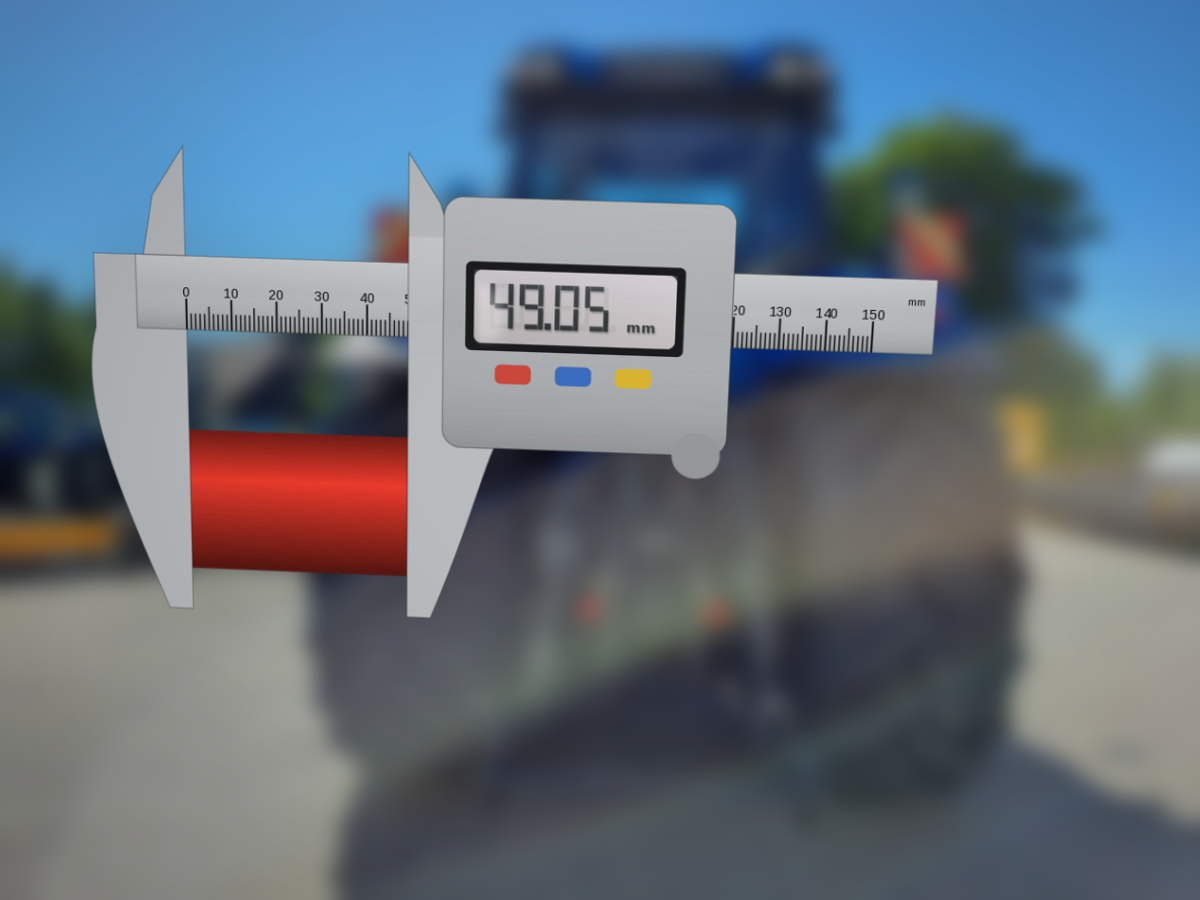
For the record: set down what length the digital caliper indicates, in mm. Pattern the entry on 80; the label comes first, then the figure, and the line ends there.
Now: 49.05
